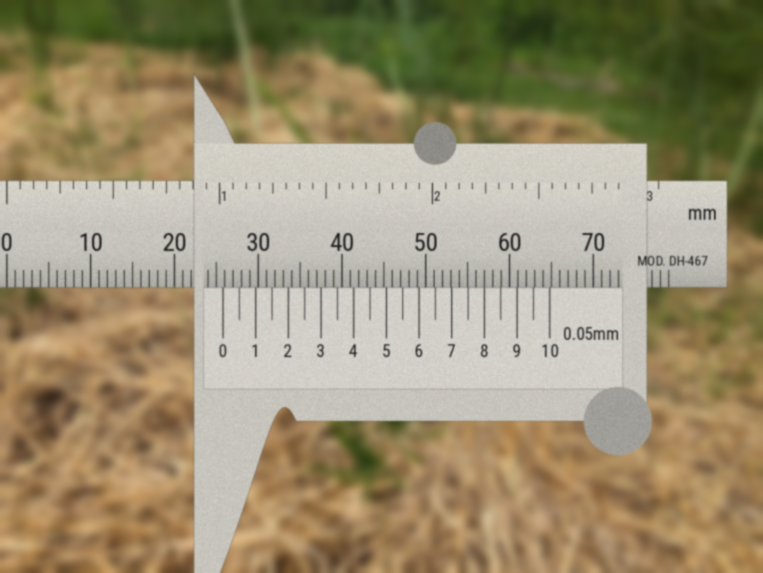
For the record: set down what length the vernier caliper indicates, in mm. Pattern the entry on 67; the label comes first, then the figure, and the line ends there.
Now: 25.8
